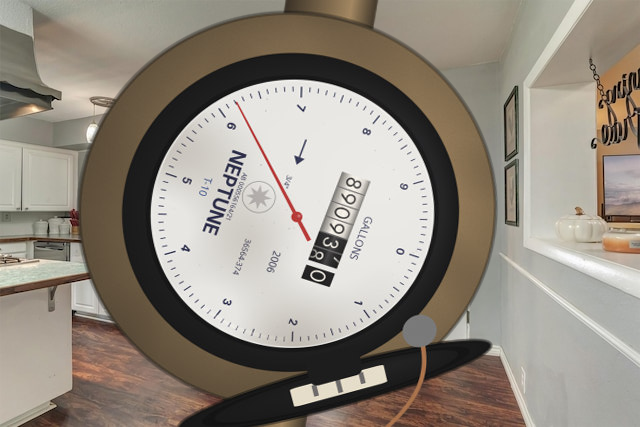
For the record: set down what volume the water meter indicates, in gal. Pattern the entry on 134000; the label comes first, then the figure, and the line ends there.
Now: 8909376.2
